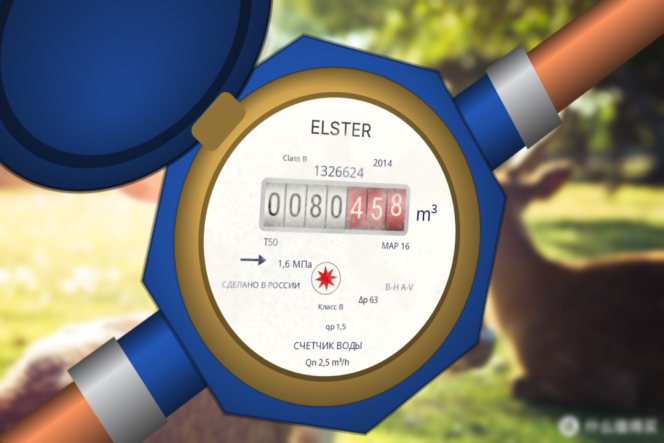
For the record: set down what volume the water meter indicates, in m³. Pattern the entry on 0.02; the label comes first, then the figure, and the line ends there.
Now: 80.458
